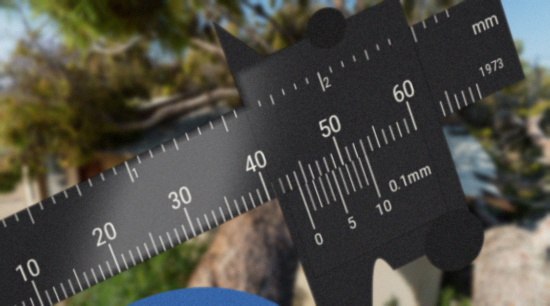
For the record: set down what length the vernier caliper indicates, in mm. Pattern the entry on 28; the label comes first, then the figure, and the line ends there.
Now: 44.0
